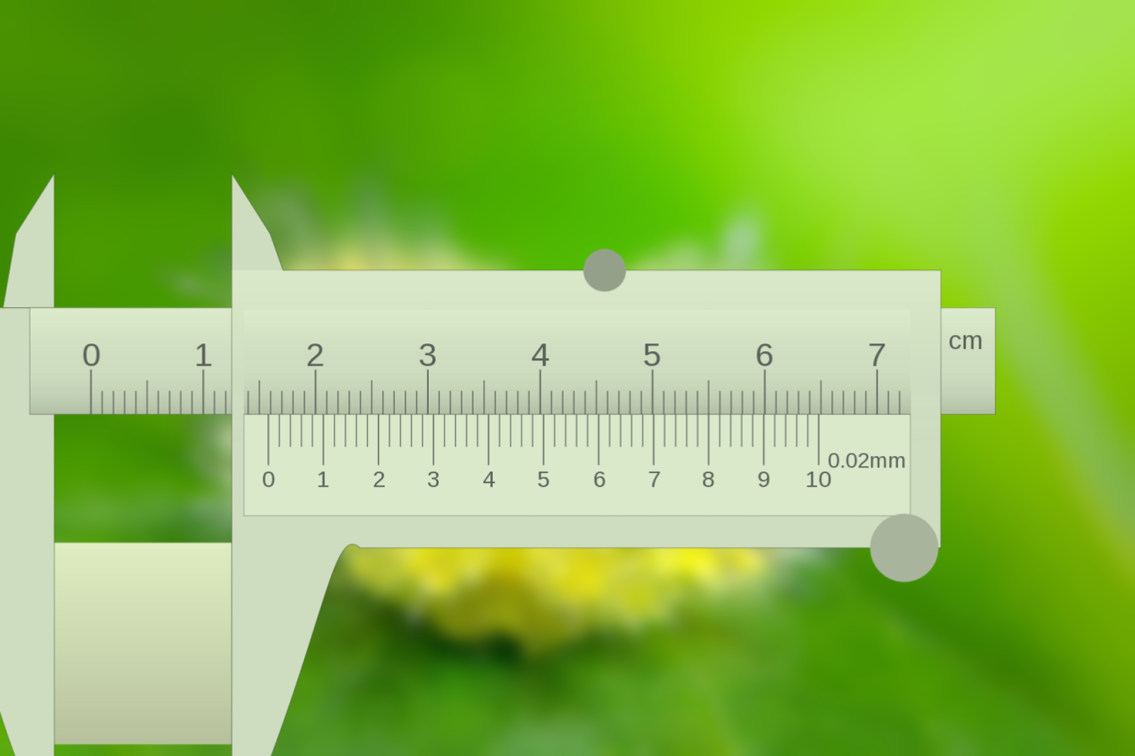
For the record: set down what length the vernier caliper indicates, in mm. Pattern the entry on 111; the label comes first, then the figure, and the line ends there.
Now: 15.8
